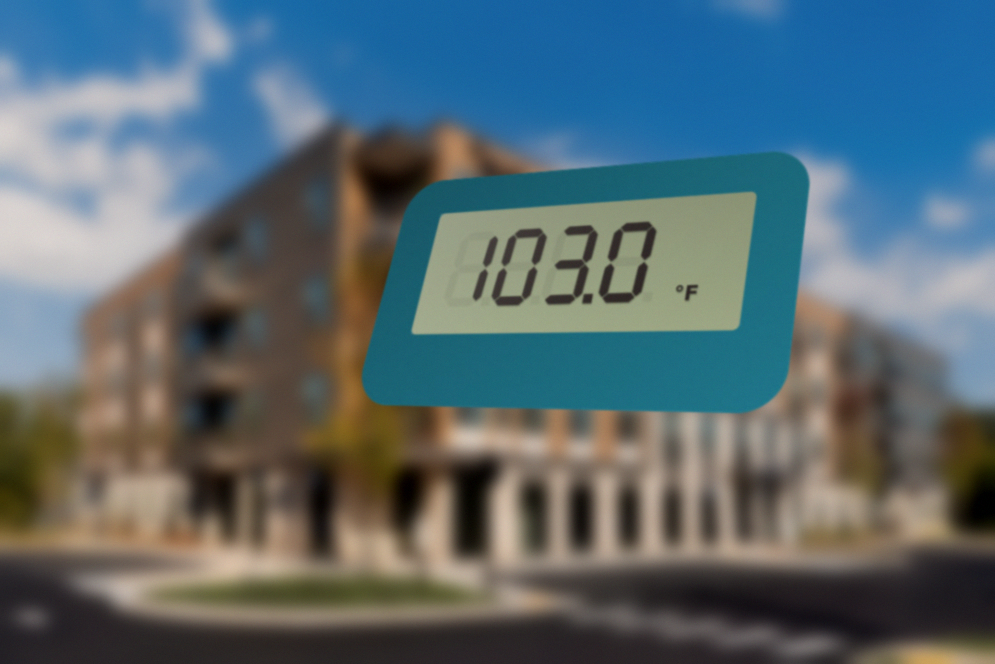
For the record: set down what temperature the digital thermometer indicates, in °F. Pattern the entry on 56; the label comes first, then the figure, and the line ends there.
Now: 103.0
